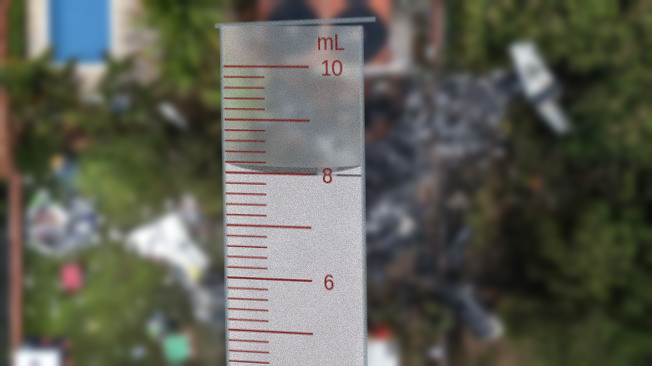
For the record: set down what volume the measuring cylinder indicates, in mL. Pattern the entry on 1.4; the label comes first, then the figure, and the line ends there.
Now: 8
